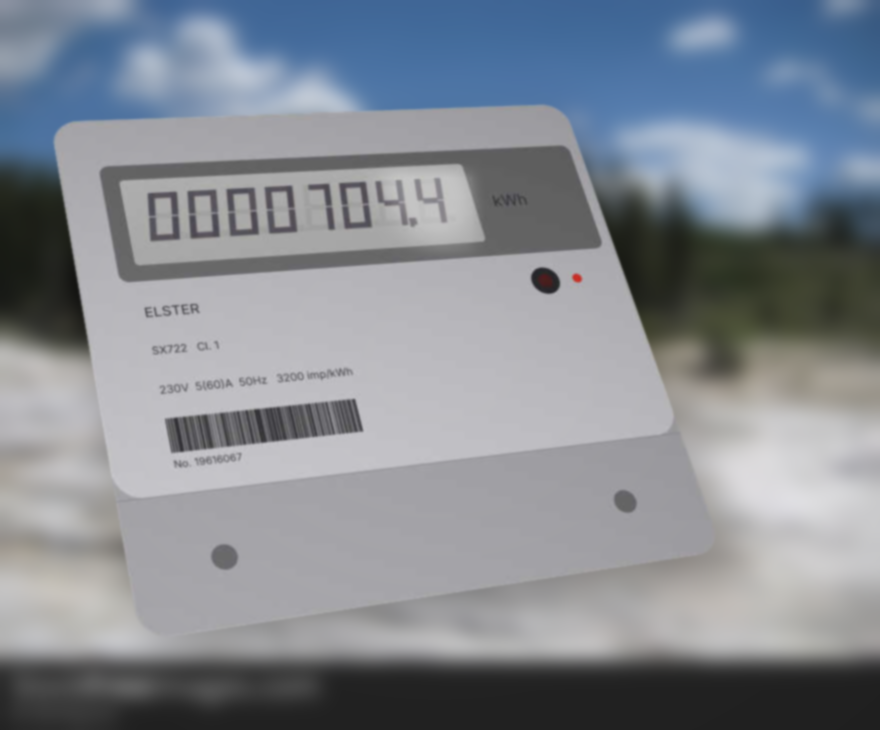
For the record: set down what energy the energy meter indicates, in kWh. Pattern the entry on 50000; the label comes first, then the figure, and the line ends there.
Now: 704.4
